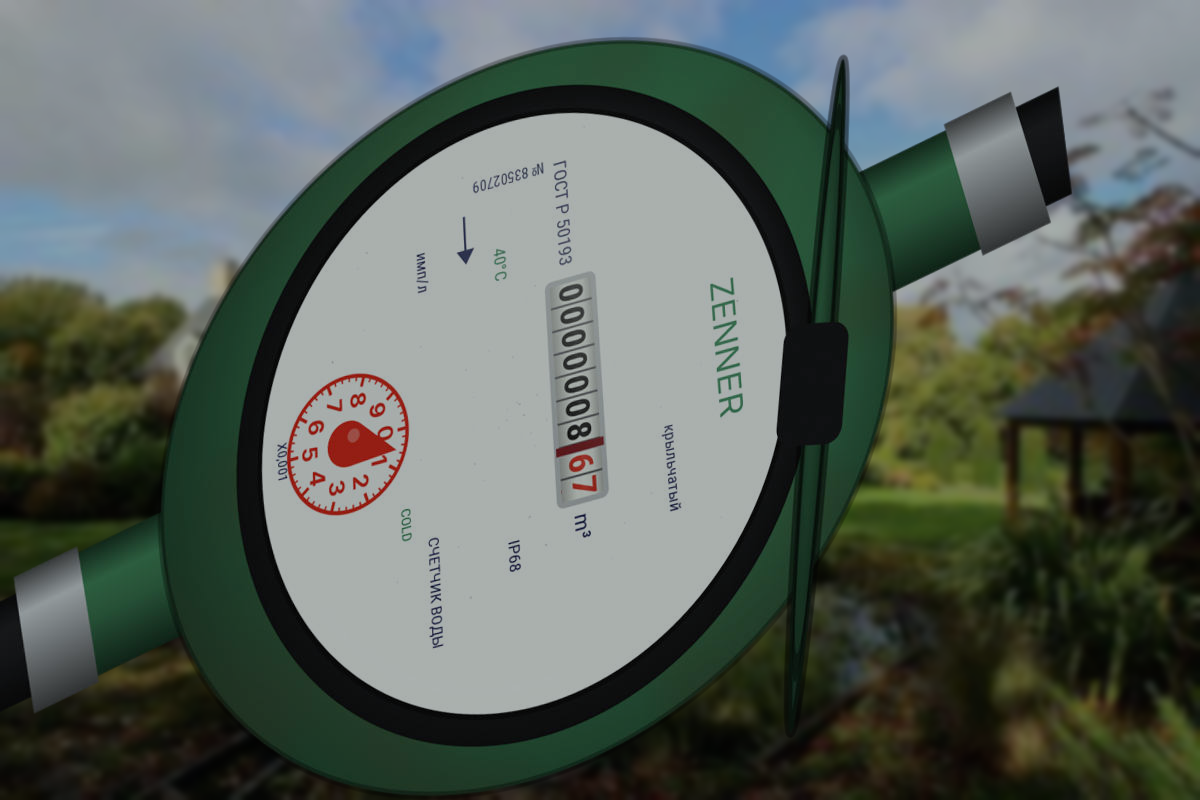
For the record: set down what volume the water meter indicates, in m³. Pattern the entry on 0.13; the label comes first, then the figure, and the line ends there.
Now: 8.670
